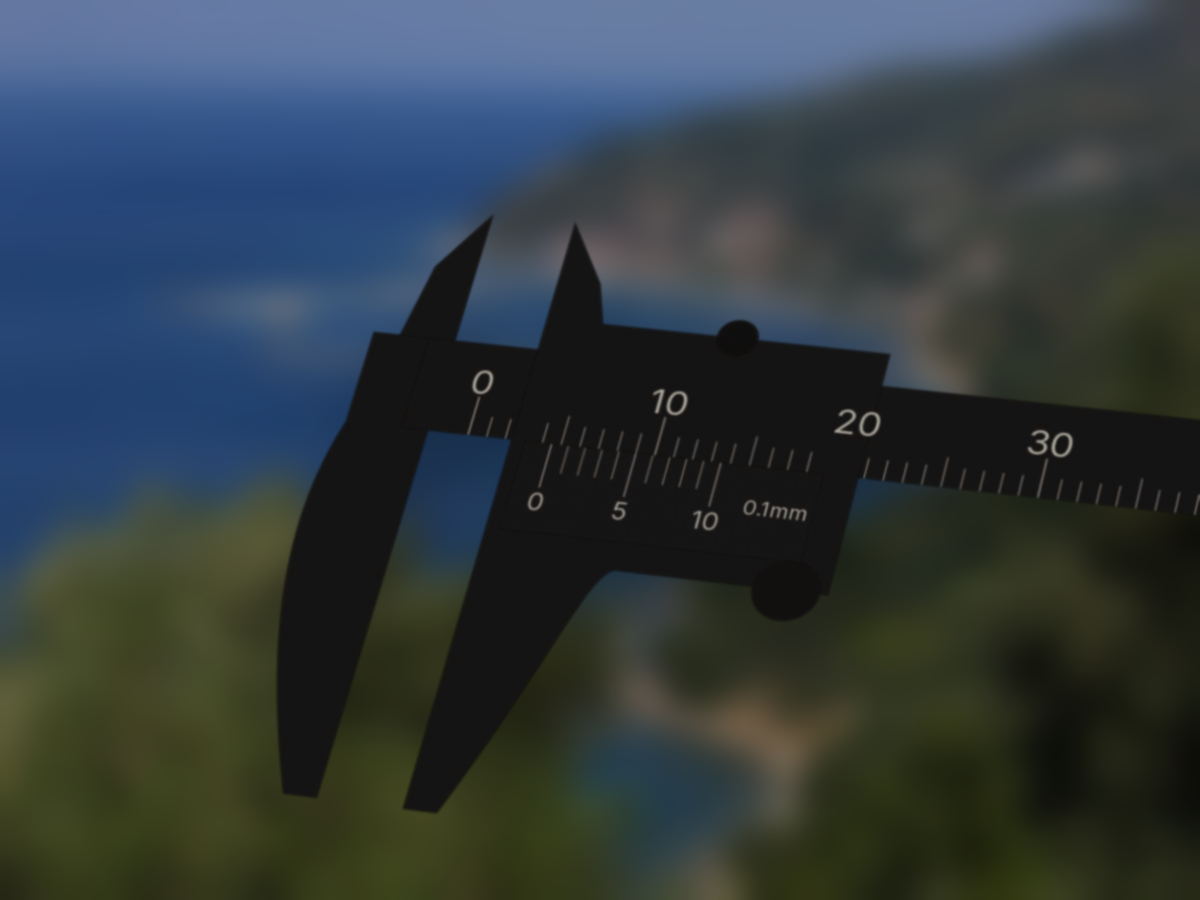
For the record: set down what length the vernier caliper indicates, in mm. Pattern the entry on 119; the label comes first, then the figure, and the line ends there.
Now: 4.5
